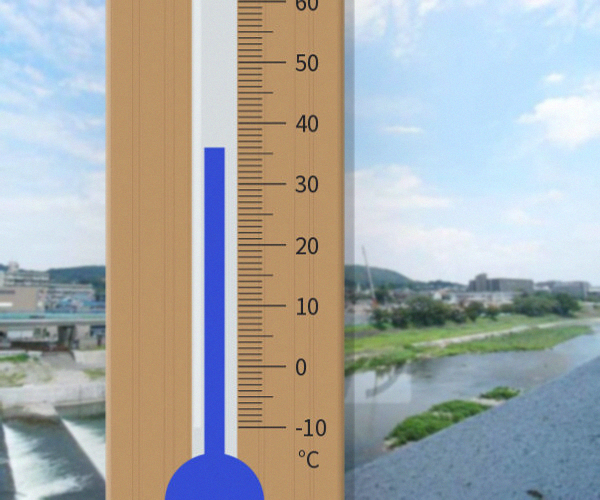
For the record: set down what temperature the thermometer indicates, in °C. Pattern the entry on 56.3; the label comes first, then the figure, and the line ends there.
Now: 36
